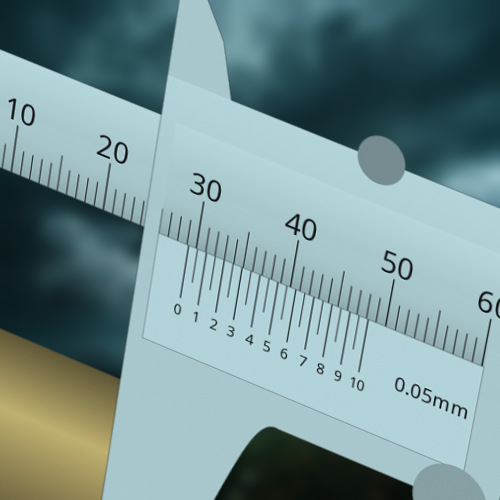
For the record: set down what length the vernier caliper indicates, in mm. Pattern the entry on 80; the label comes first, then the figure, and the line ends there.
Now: 29.2
